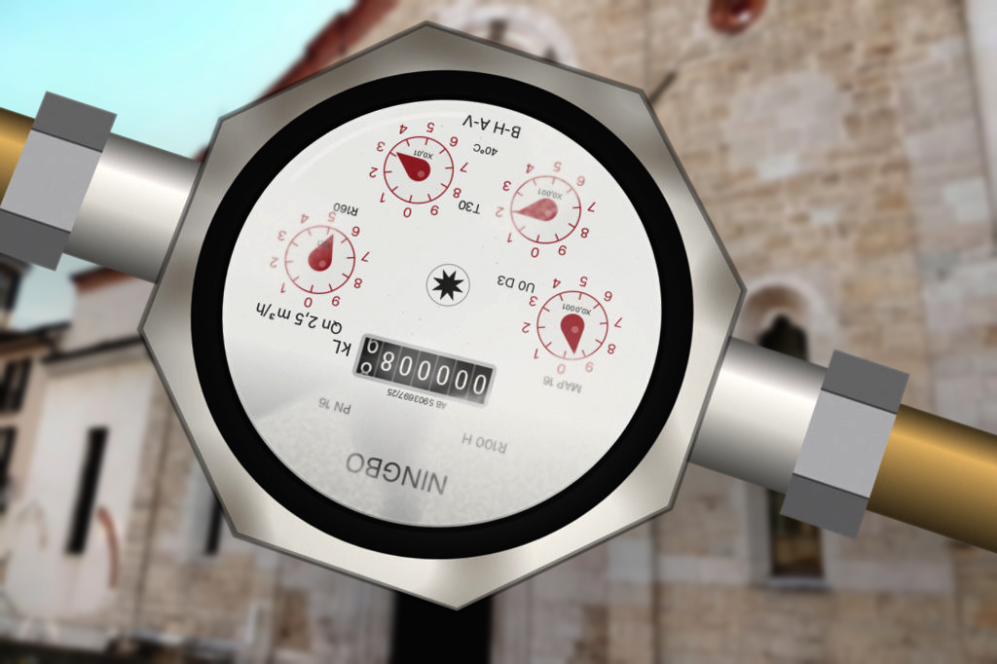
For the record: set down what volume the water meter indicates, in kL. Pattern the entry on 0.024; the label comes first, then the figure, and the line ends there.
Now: 88.5319
